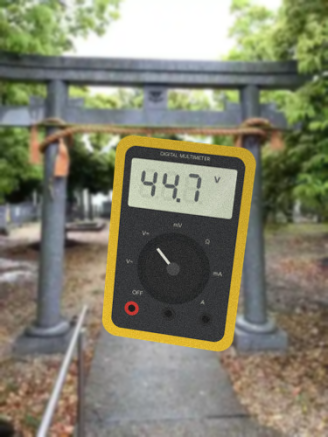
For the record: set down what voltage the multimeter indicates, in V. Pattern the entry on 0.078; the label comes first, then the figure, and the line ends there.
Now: 44.7
